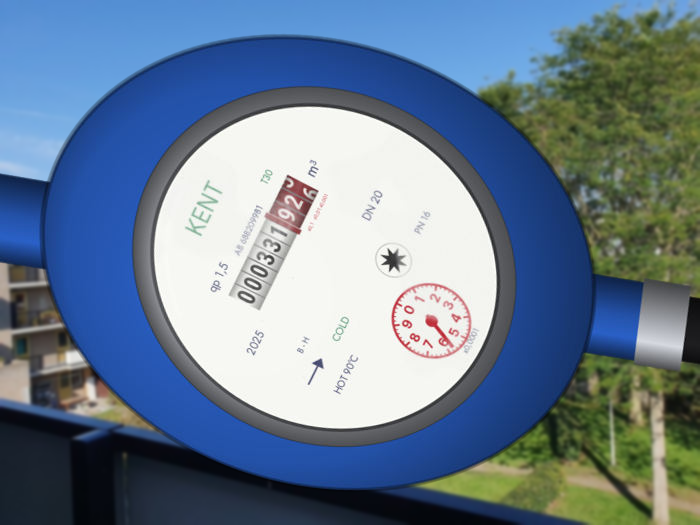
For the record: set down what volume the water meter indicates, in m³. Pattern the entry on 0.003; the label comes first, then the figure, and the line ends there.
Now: 331.9255
